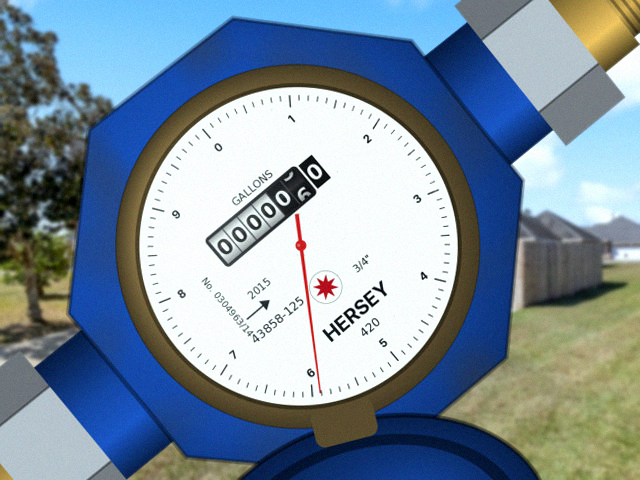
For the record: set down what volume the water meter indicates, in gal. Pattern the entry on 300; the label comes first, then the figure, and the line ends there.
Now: 55.9
